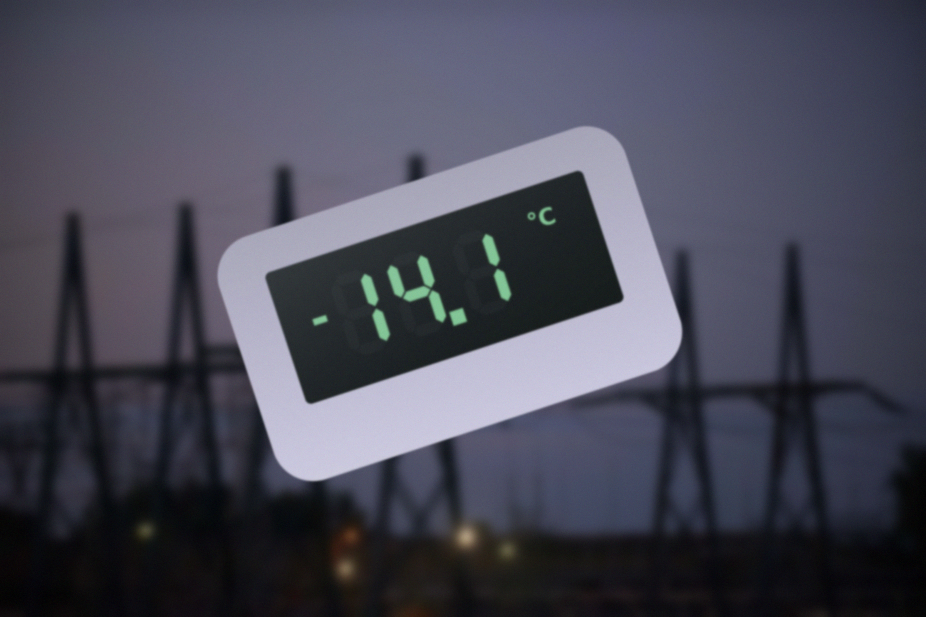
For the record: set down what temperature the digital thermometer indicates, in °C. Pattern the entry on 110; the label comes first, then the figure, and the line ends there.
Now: -14.1
